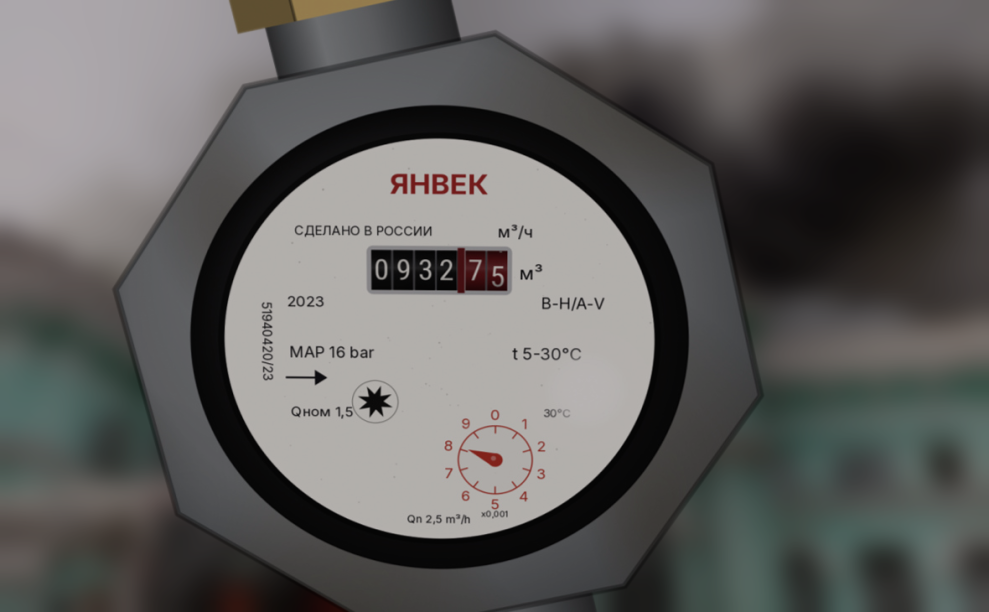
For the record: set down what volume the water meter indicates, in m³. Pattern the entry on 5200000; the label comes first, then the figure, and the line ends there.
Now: 932.748
